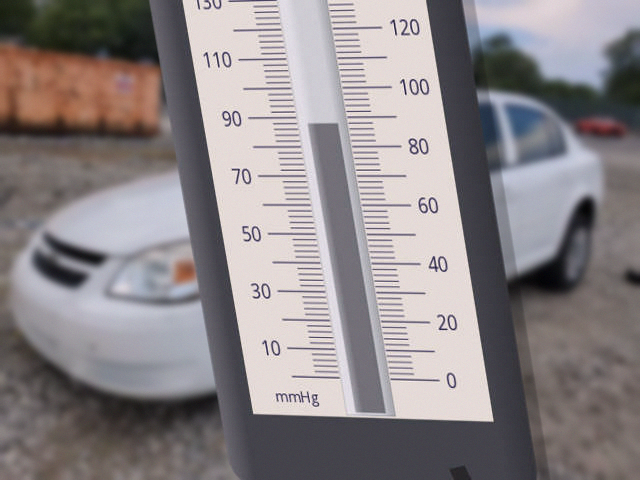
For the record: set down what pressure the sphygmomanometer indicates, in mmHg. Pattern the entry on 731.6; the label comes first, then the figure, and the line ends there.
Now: 88
